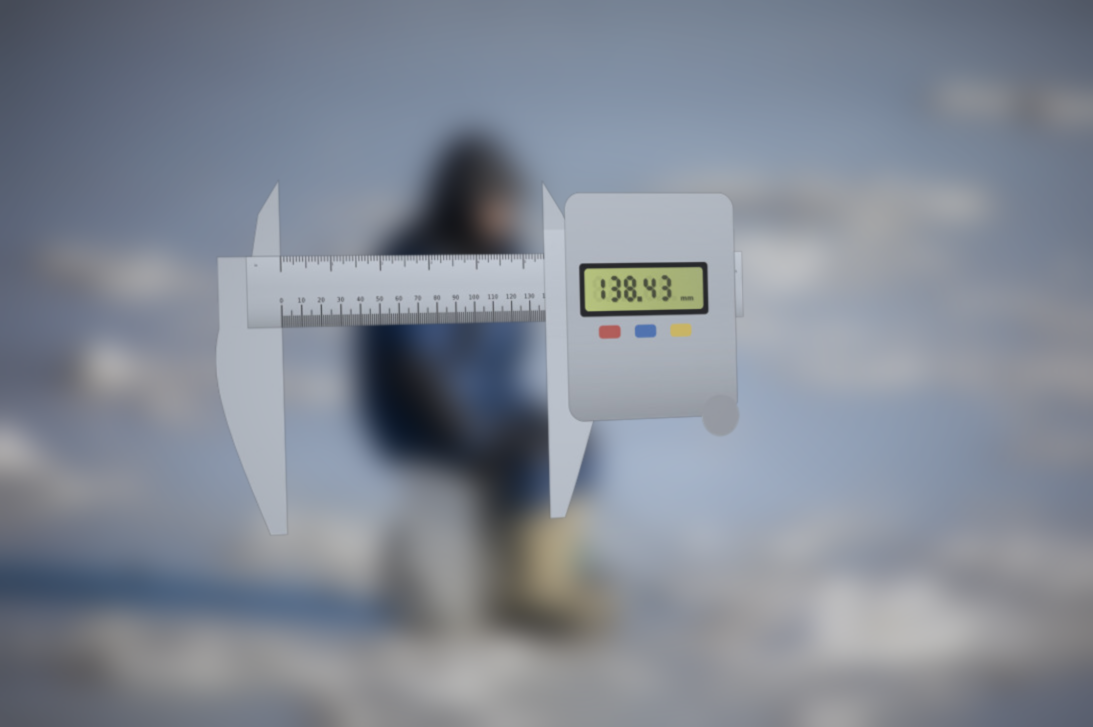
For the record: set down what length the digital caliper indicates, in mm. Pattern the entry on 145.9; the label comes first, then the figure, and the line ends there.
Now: 138.43
